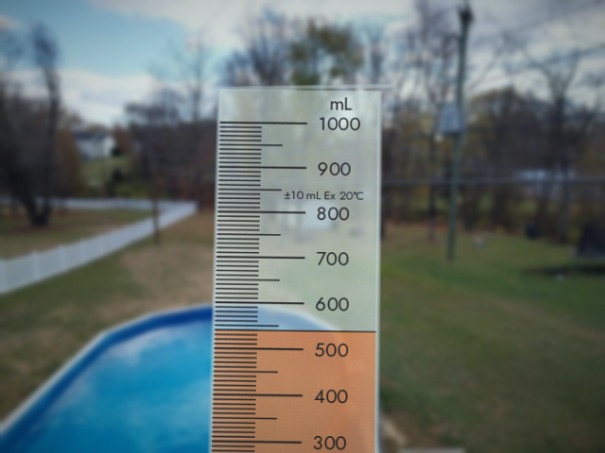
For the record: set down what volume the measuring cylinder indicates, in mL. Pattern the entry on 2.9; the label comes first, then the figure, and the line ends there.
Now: 540
